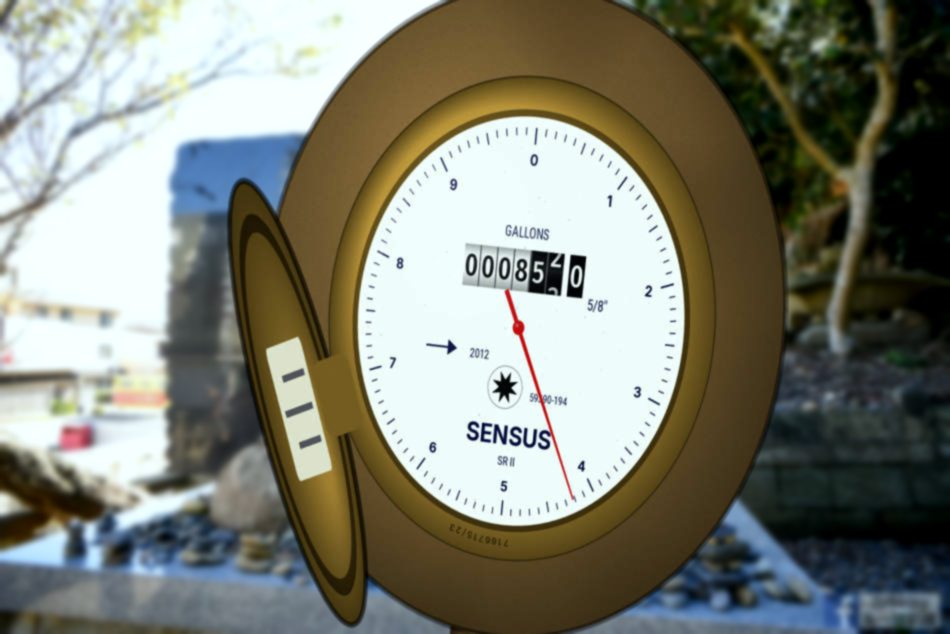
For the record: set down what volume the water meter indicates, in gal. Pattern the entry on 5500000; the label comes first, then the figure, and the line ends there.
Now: 8524.2
